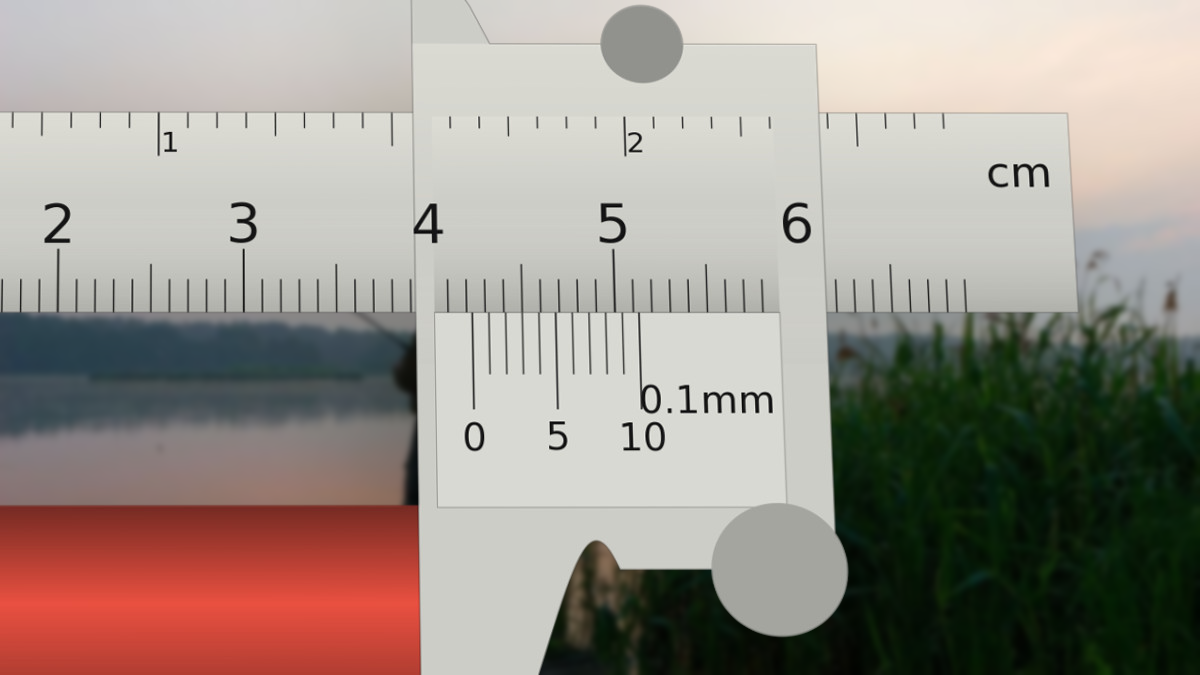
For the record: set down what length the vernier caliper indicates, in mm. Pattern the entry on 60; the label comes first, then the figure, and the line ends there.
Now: 42.3
